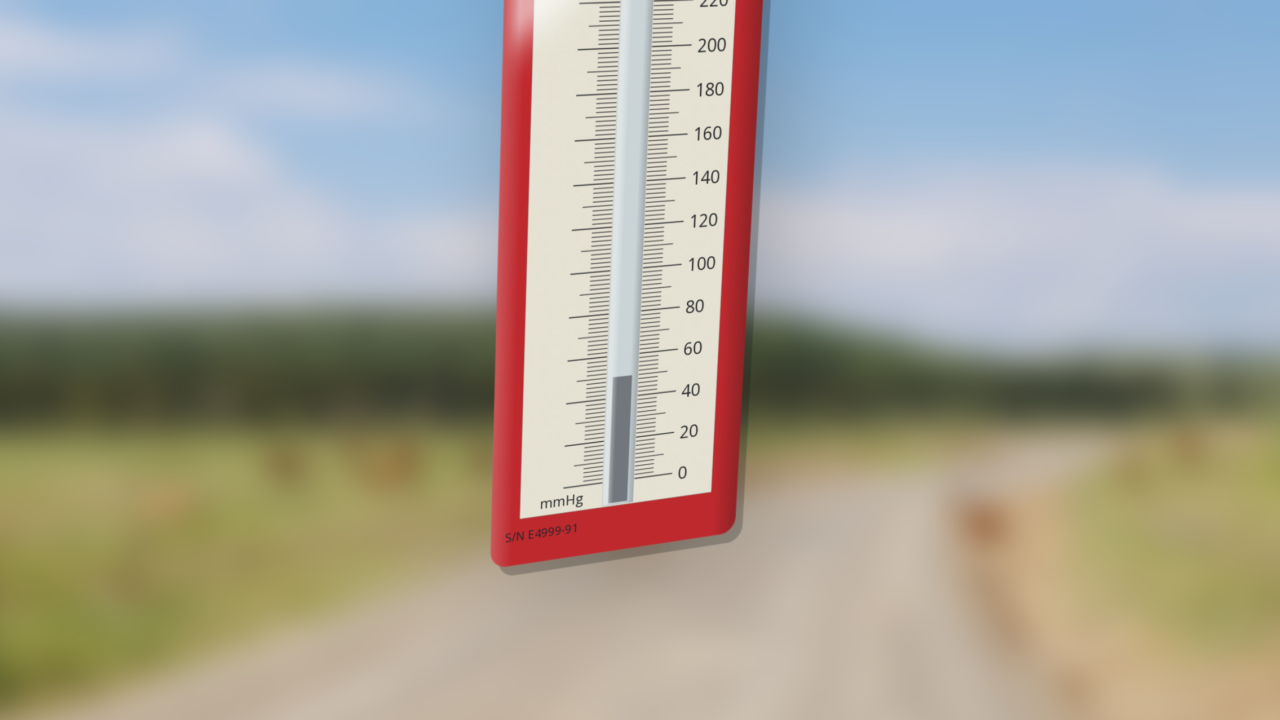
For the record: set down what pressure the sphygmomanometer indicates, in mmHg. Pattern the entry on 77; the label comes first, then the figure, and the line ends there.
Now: 50
